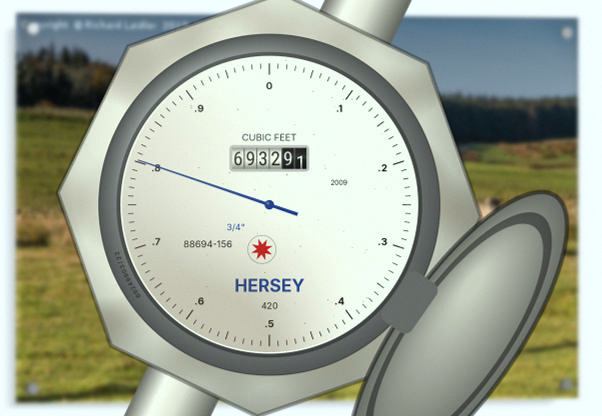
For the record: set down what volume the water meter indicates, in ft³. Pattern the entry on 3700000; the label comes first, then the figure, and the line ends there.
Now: 693290.80
